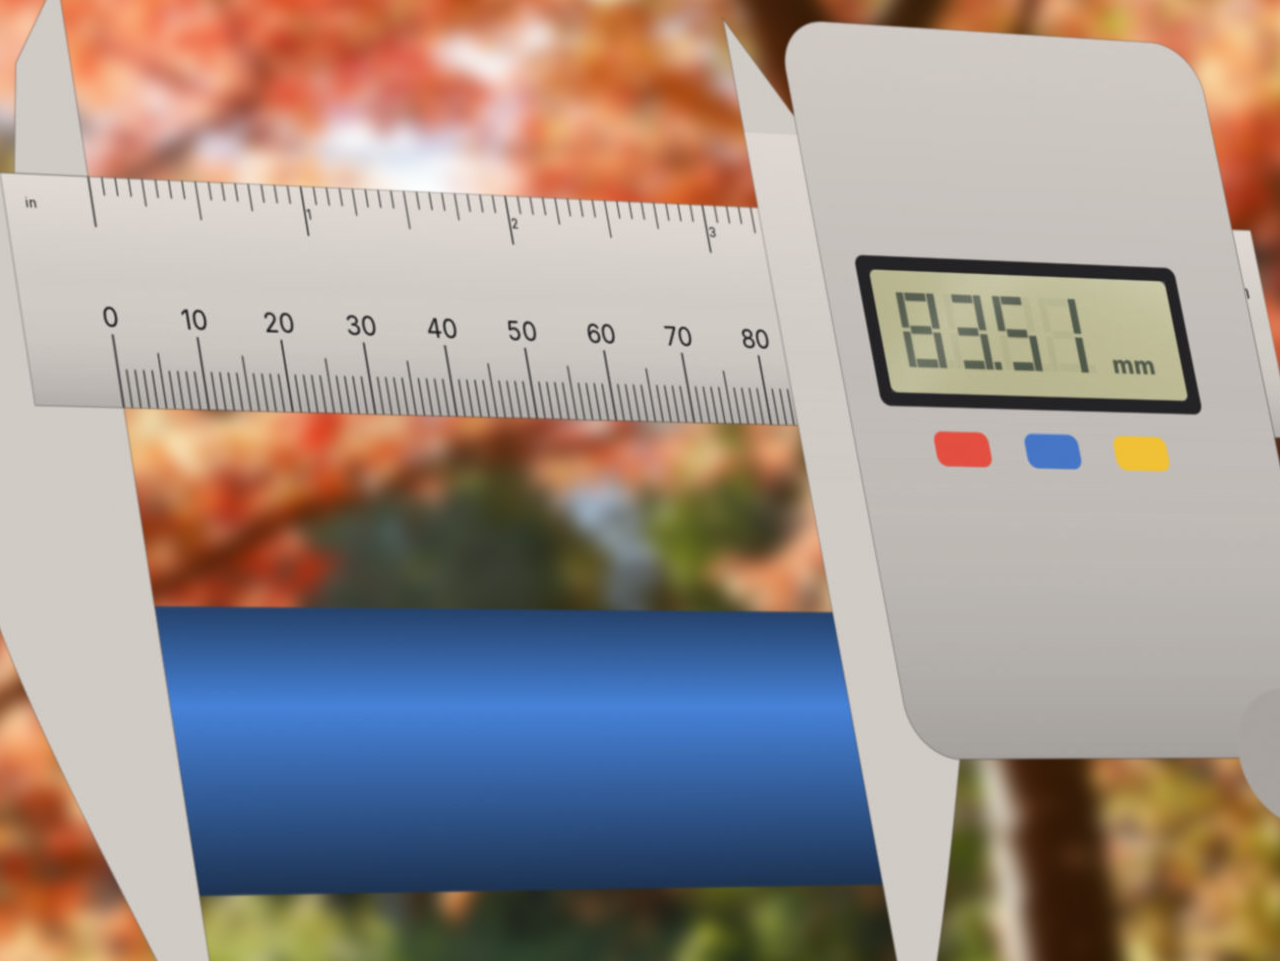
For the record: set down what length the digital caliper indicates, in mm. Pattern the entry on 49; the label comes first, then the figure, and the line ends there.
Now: 83.51
